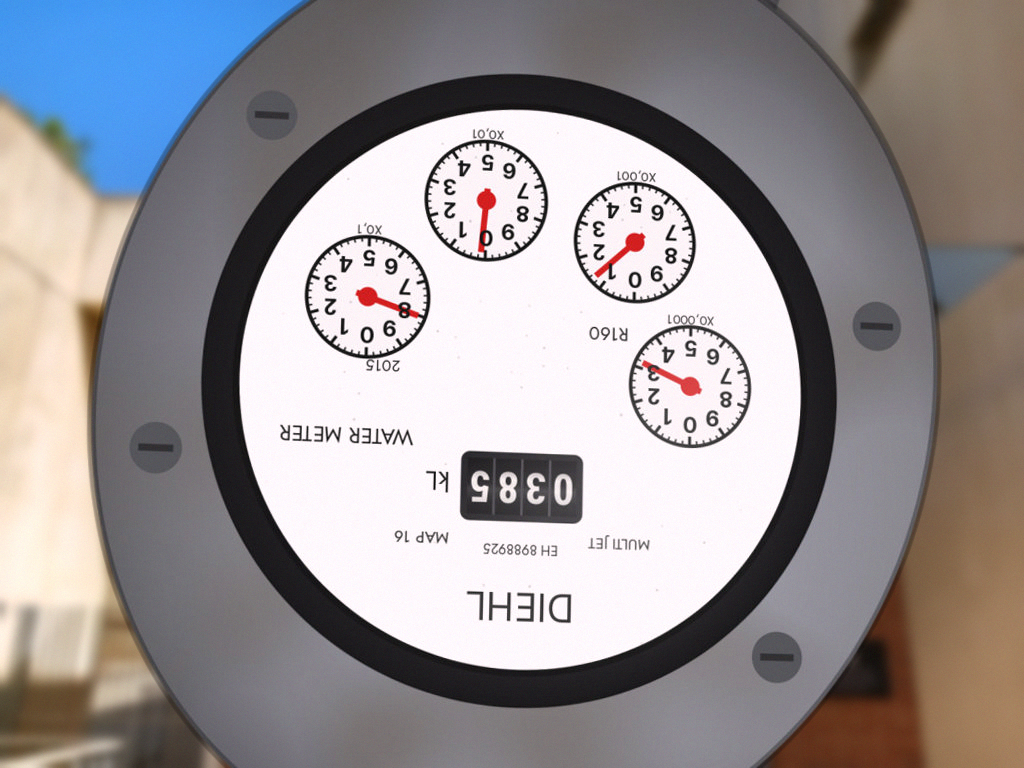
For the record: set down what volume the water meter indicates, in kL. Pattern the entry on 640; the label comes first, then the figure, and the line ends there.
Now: 385.8013
